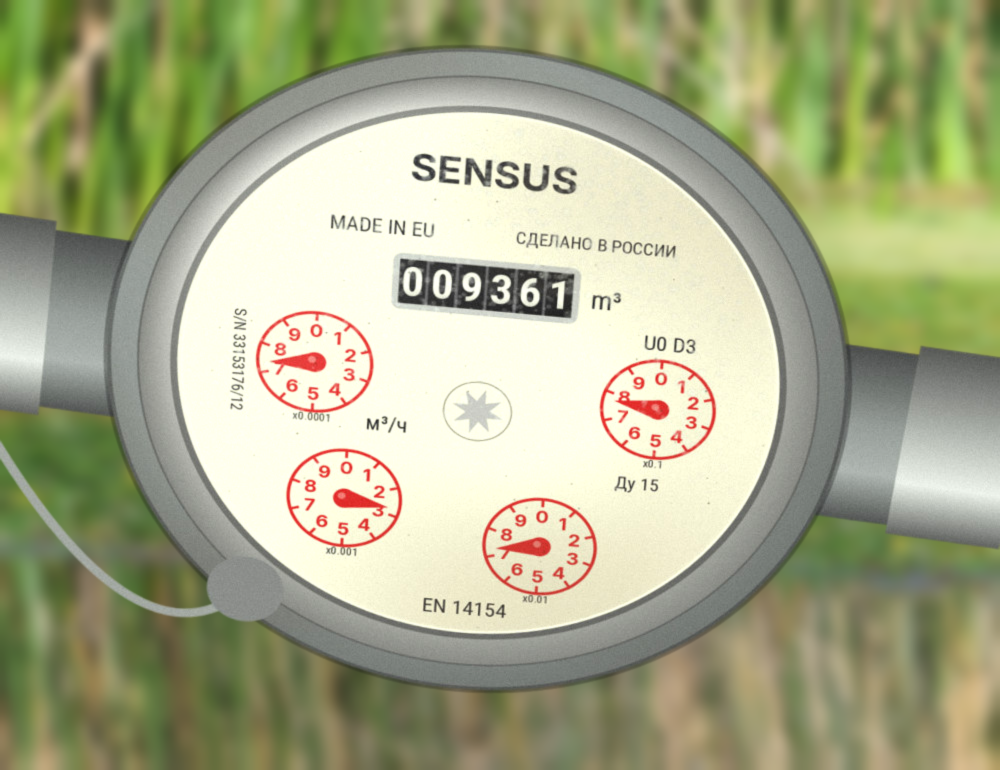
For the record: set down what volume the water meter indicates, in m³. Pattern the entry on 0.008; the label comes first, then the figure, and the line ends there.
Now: 9361.7727
